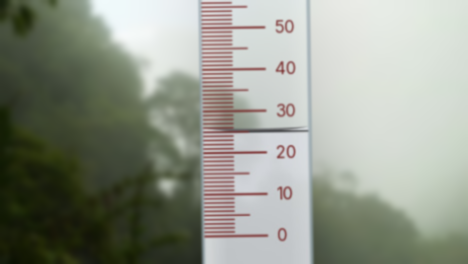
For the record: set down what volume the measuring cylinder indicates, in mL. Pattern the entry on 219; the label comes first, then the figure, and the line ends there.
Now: 25
